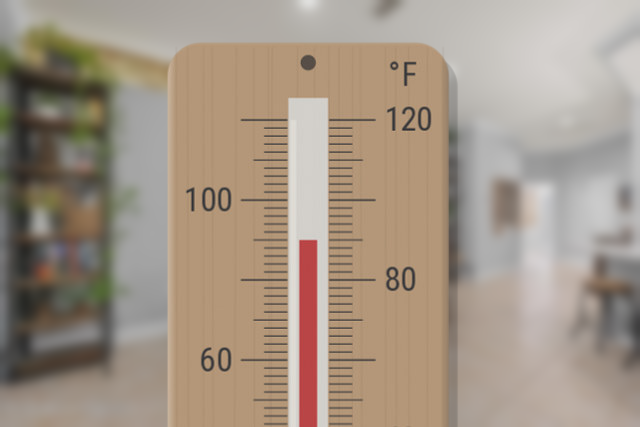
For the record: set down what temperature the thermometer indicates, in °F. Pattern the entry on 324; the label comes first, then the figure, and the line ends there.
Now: 90
